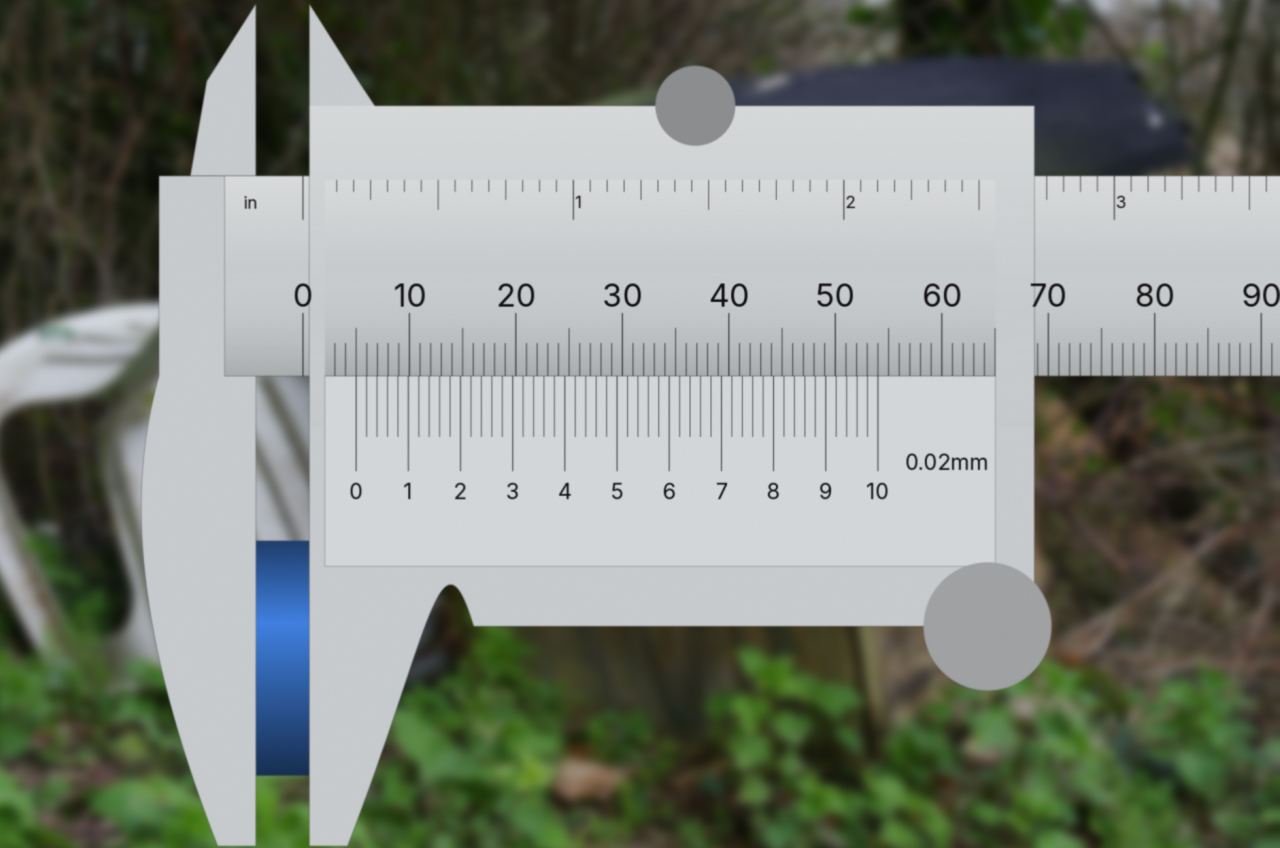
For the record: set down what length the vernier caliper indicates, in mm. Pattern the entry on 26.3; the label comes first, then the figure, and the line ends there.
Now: 5.0
